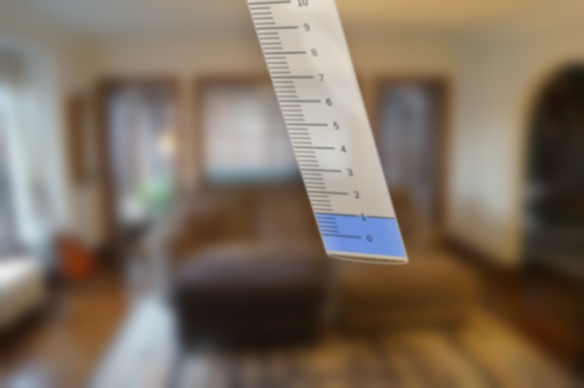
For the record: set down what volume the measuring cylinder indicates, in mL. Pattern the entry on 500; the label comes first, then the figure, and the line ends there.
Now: 1
